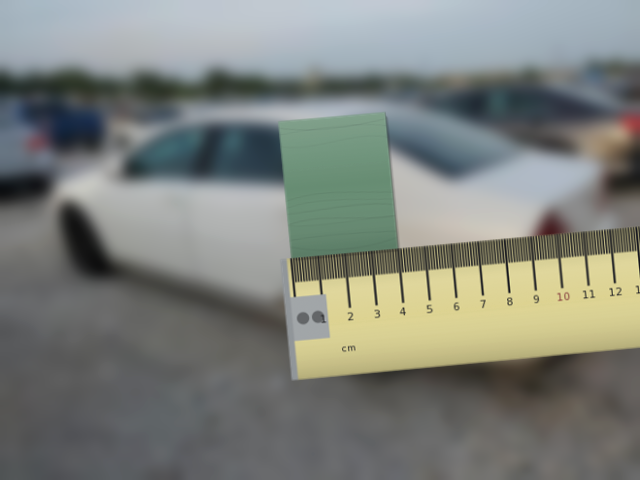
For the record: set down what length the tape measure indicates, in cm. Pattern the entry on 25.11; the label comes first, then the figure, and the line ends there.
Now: 4
